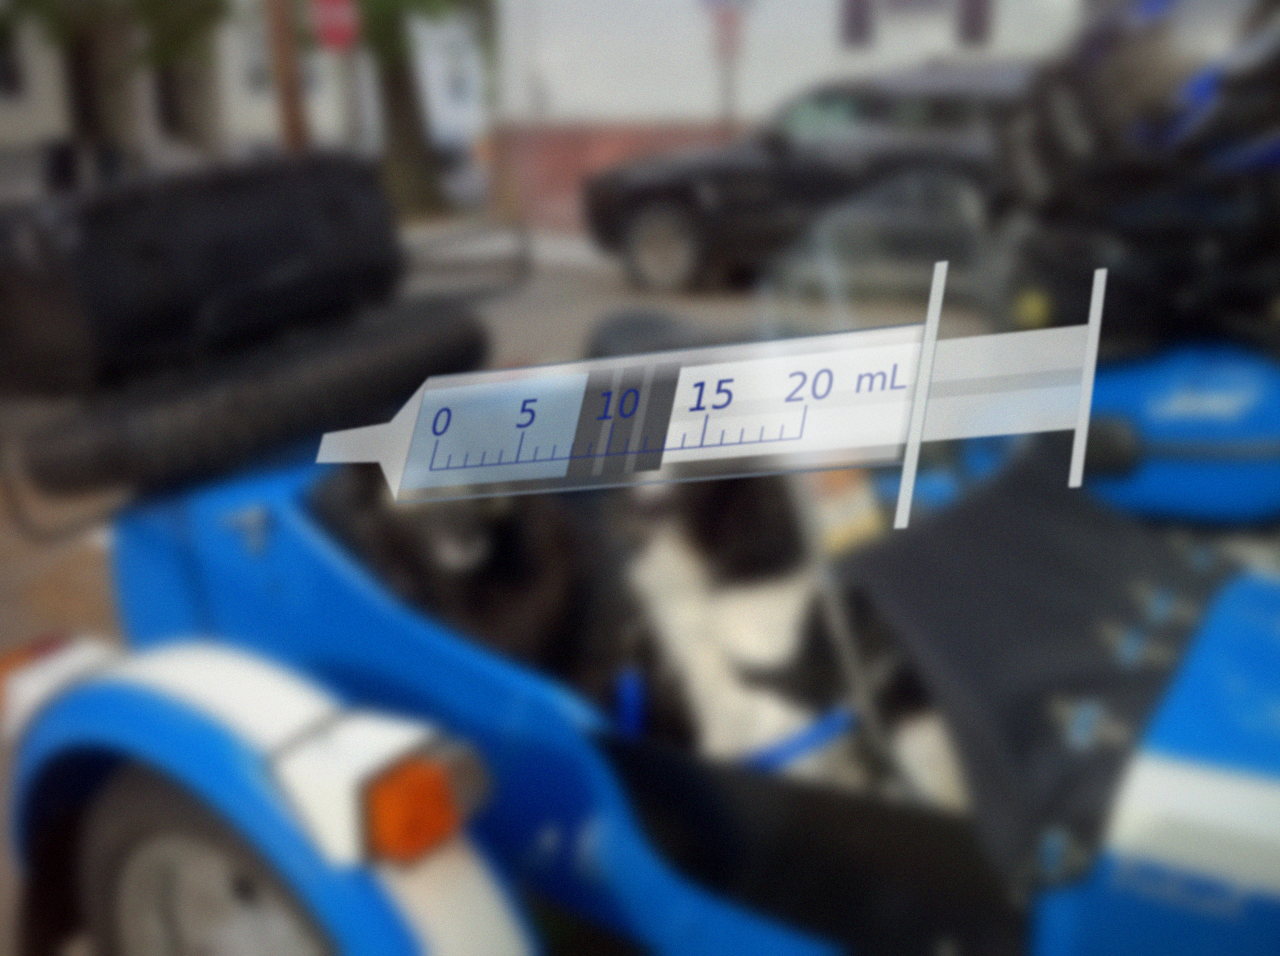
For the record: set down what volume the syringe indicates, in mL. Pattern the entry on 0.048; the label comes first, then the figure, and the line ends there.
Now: 8
